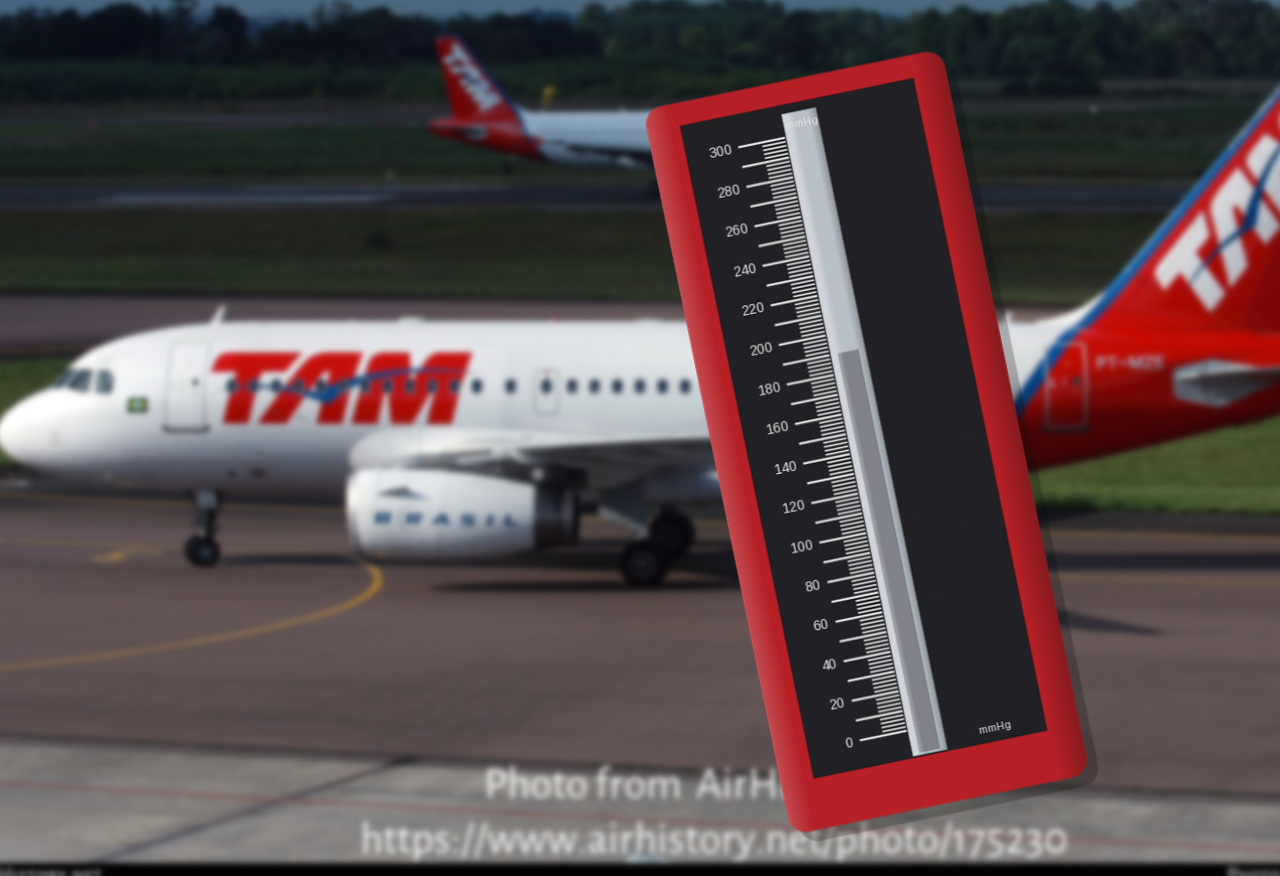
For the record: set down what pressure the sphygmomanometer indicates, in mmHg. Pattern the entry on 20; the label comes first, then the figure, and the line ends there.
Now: 190
